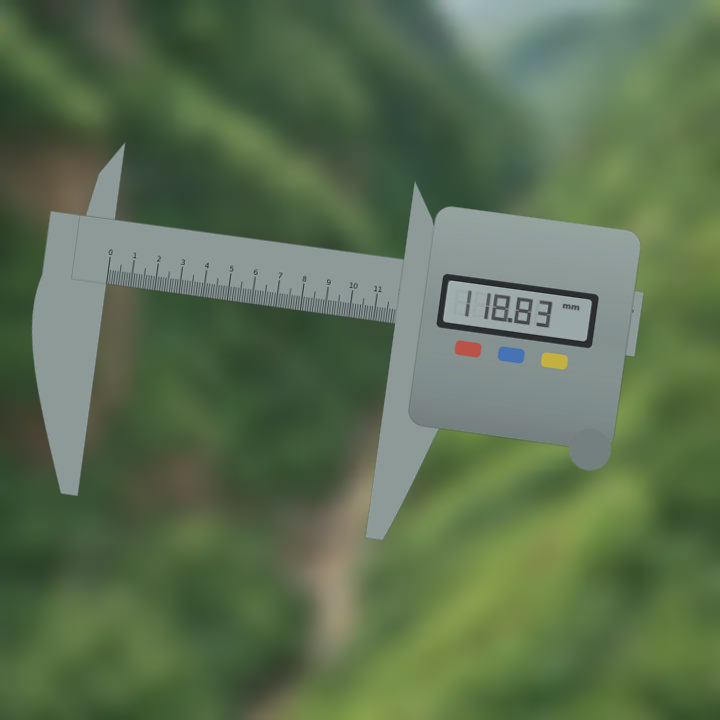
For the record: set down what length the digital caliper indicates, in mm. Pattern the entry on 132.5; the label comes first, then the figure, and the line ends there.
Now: 118.83
